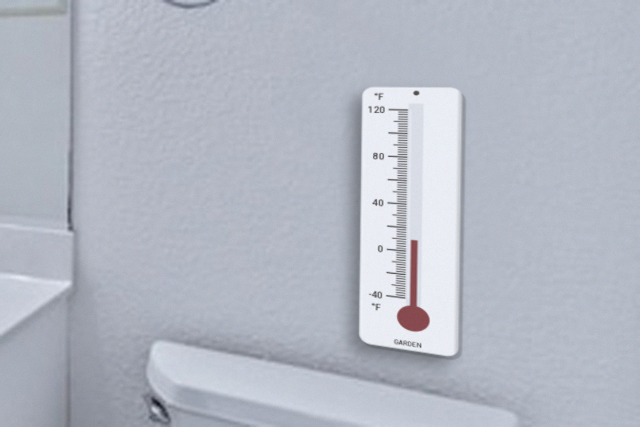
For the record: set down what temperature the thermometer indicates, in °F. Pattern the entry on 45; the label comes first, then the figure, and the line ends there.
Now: 10
